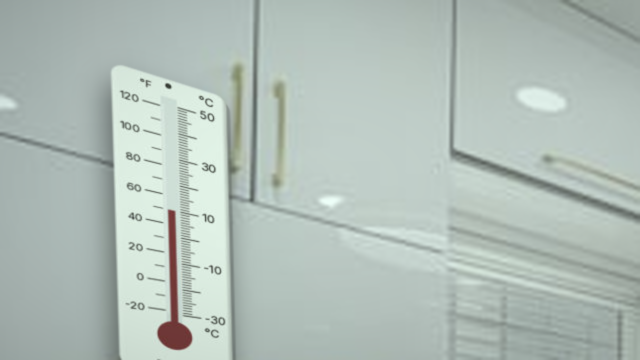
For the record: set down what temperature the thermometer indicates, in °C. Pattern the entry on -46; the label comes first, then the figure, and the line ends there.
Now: 10
